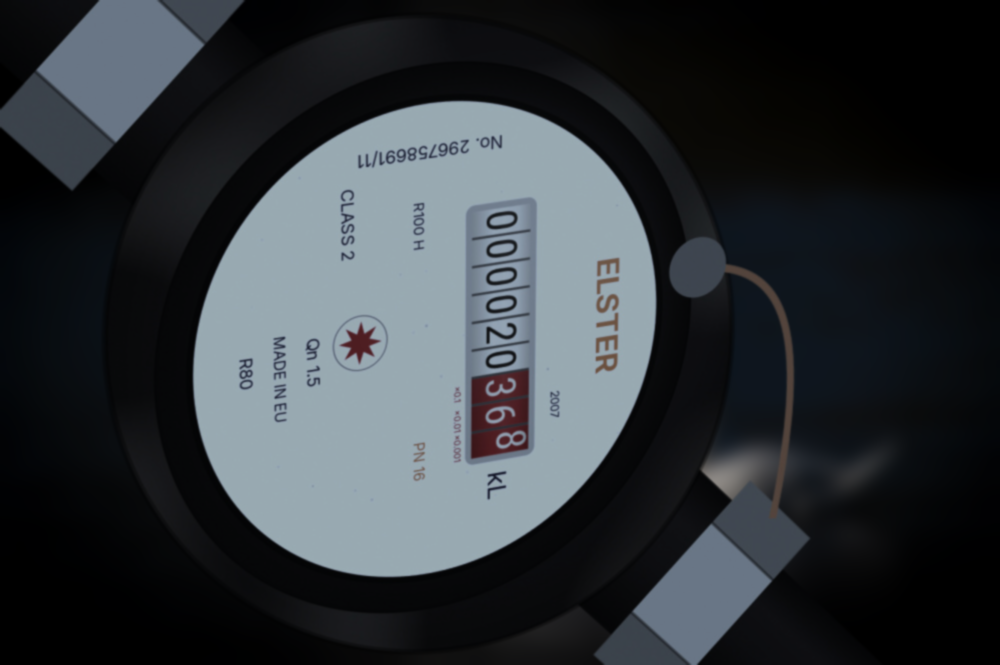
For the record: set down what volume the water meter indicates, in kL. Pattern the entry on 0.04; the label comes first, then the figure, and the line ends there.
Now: 20.368
